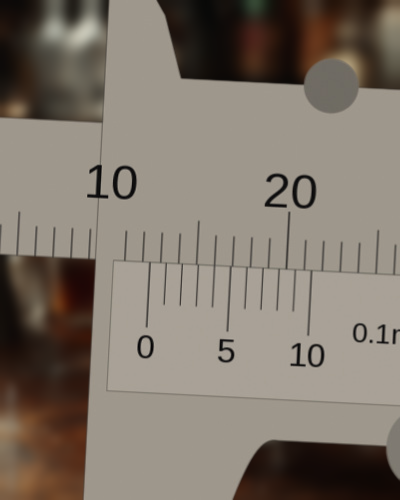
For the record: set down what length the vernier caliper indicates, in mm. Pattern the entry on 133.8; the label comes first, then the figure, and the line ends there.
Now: 12.4
